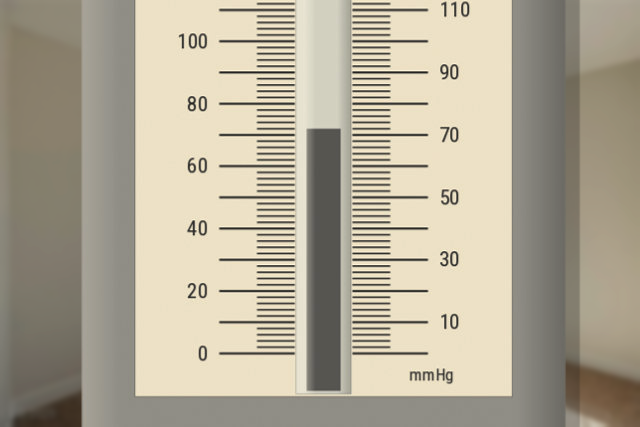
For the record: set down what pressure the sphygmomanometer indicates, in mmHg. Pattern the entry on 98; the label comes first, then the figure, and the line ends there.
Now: 72
